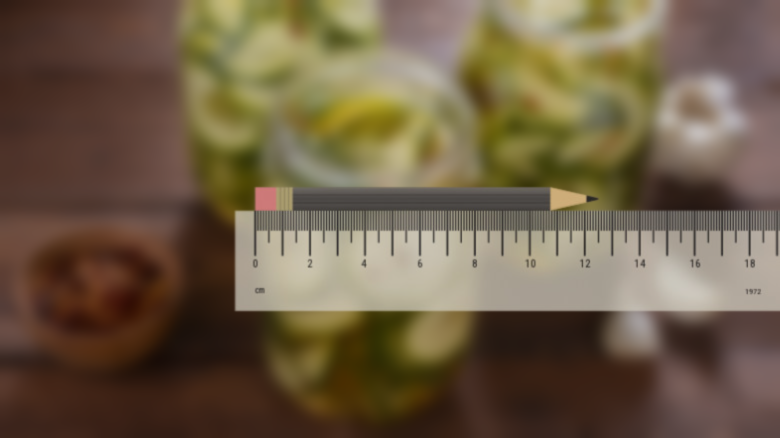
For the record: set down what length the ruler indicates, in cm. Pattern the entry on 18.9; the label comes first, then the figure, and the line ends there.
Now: 12.5
